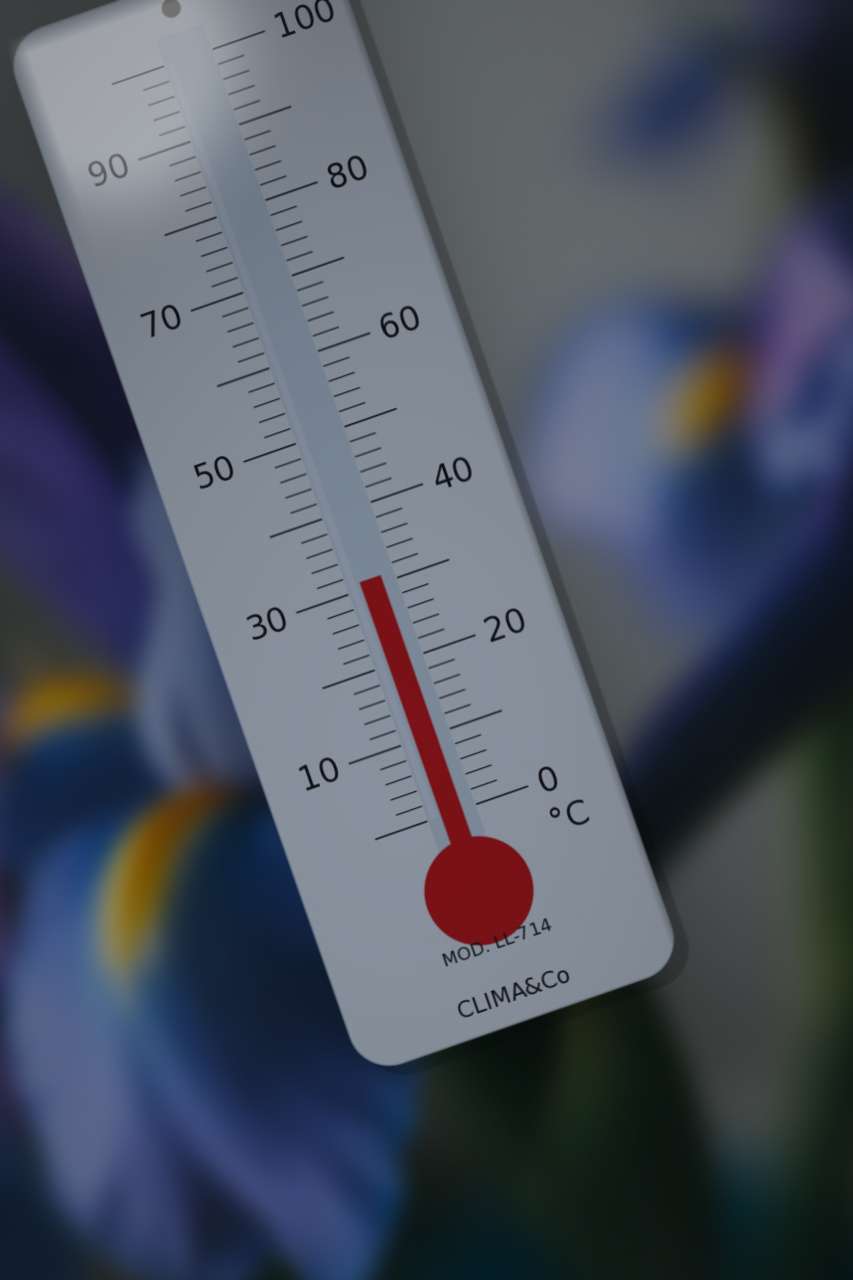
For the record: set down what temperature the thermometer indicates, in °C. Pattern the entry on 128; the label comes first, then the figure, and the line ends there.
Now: 31
